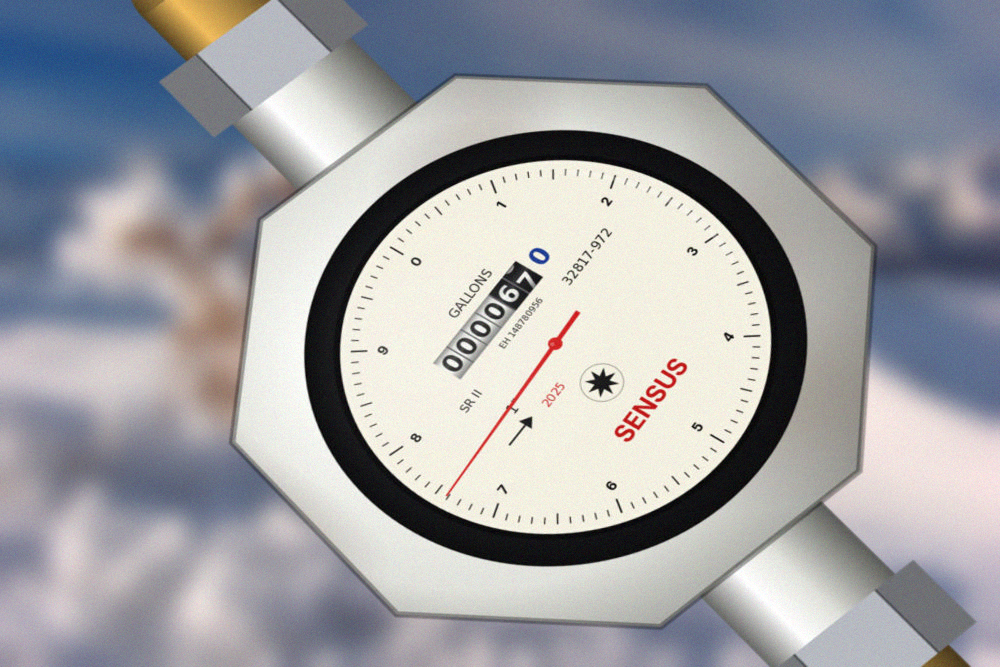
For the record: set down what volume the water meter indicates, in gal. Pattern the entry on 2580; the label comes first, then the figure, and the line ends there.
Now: 667.4
